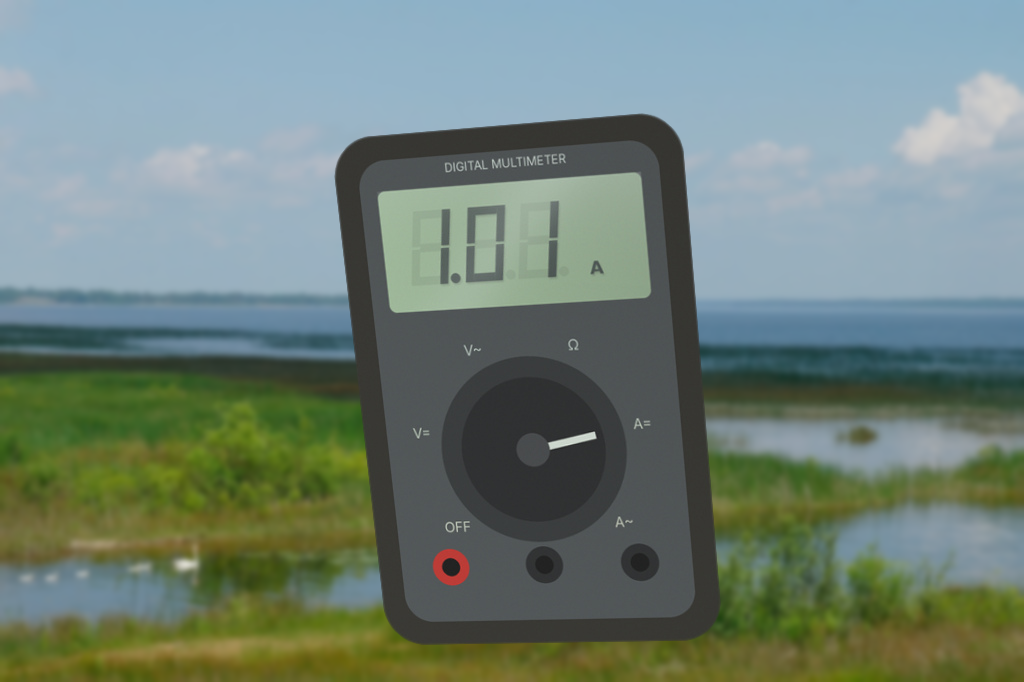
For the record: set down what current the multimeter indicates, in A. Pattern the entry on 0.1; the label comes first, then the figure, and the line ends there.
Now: 1.01
